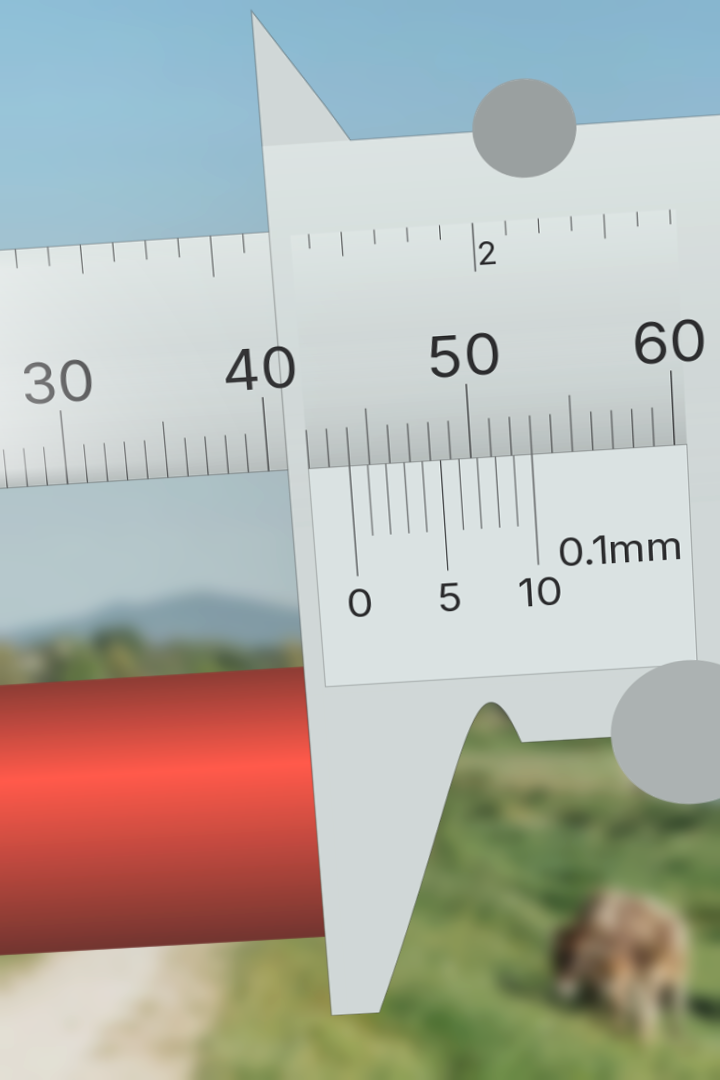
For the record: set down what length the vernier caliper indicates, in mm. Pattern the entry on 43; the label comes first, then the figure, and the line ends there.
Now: 44.0
